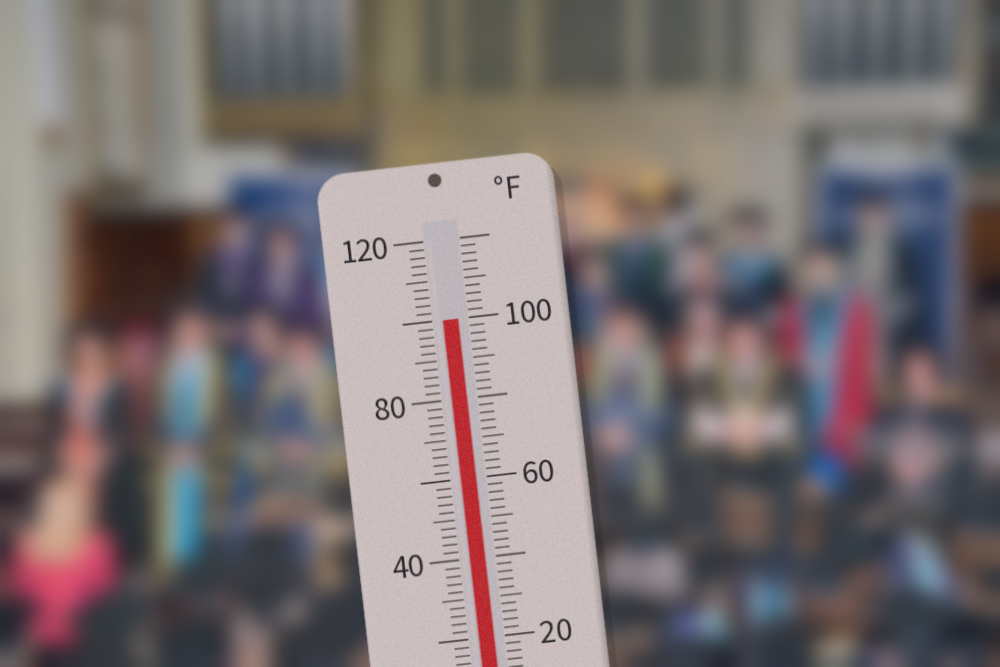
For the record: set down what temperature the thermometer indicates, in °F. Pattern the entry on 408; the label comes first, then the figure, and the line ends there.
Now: 100
